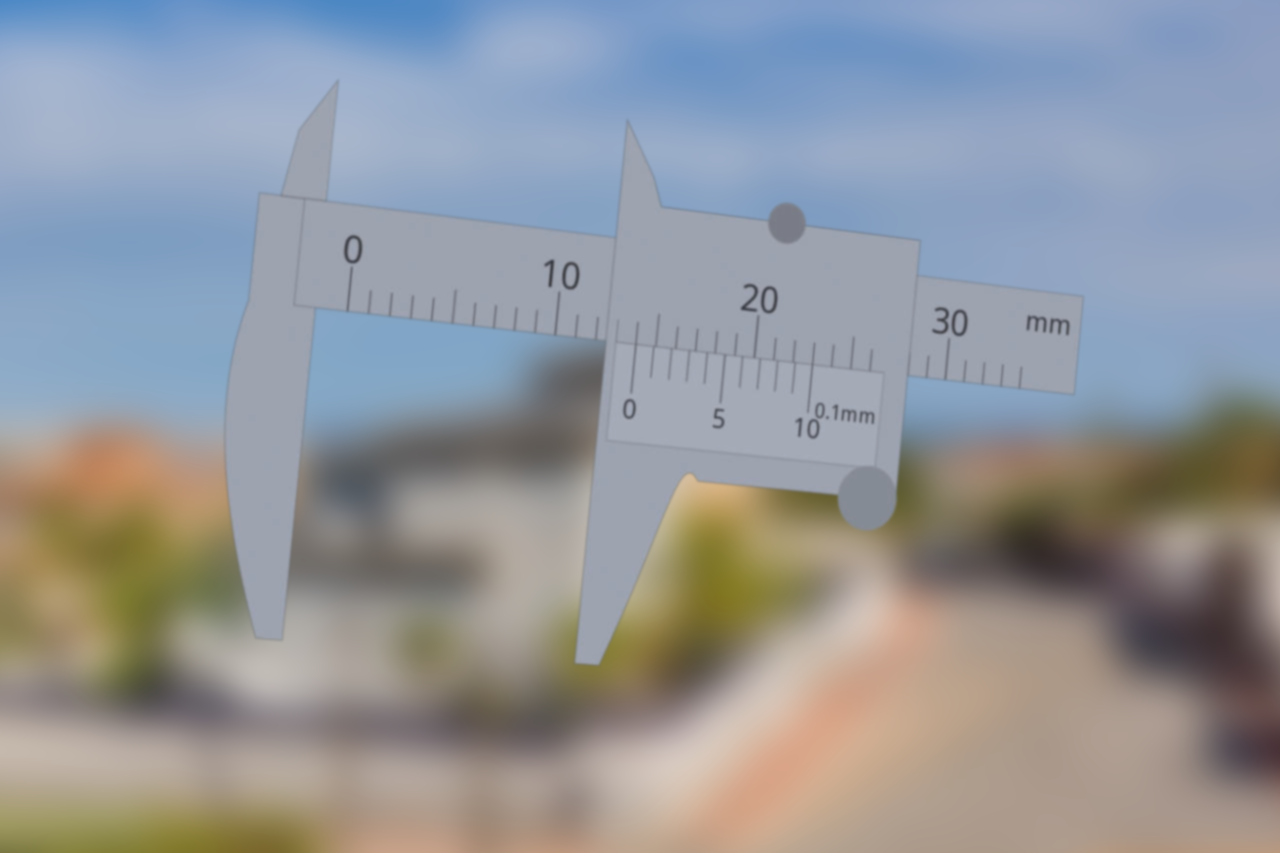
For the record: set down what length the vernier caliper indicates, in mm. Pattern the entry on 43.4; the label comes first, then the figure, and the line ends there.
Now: 14.0
